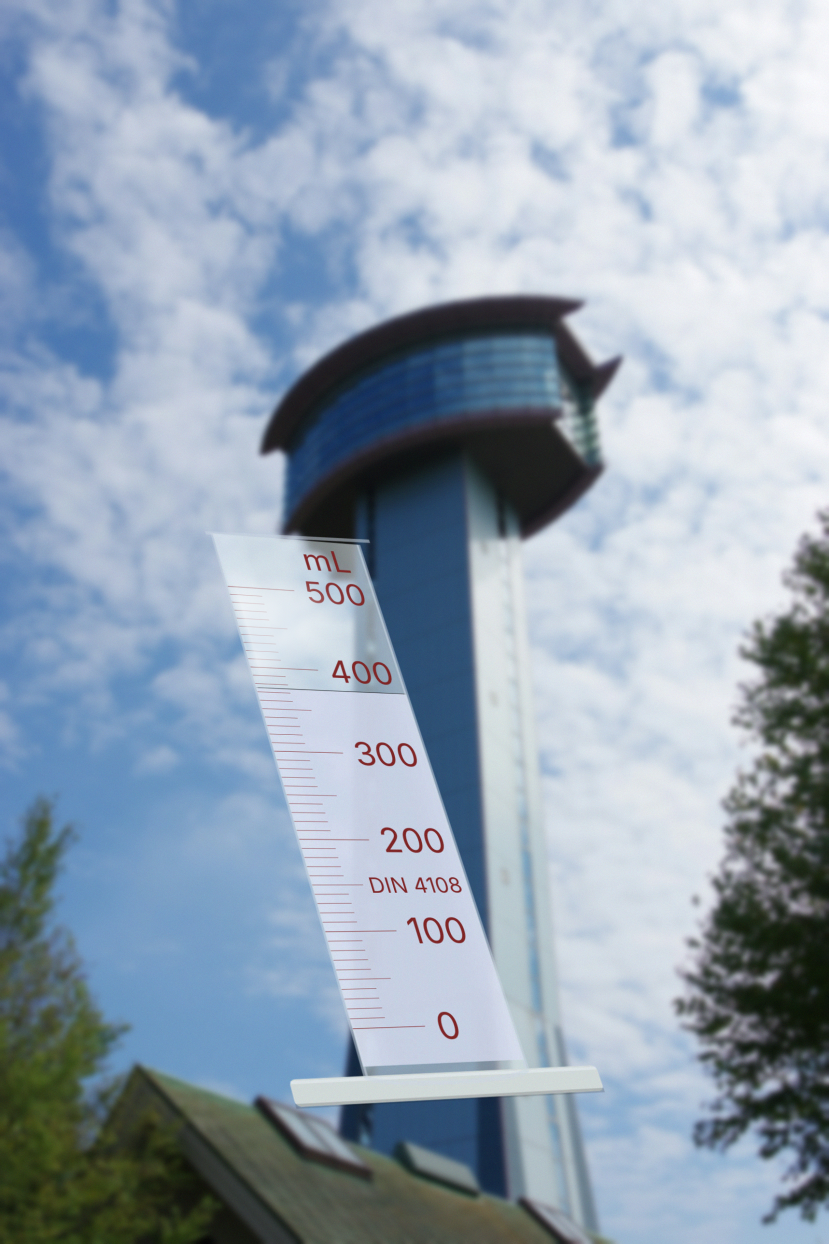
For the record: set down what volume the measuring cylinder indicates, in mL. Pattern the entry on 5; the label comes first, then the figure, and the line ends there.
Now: 375
